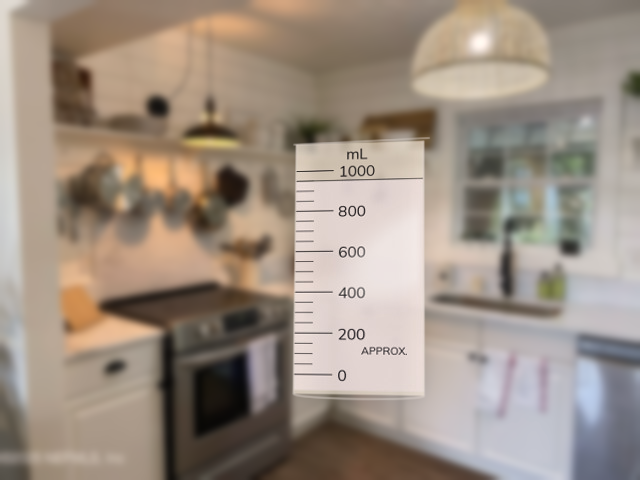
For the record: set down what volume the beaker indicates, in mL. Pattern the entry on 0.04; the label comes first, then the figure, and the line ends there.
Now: 950
